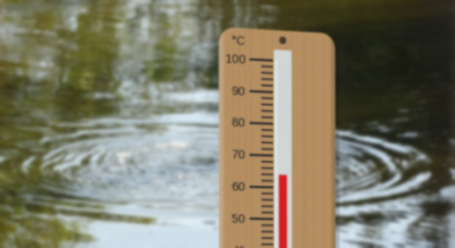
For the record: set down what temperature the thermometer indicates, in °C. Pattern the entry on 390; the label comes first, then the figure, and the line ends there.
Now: 64
